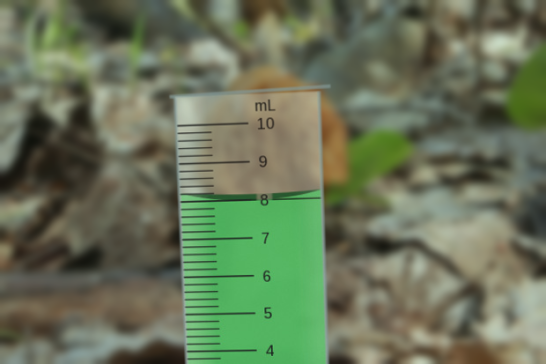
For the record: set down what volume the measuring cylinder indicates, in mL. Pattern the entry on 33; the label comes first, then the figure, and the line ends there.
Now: 8
